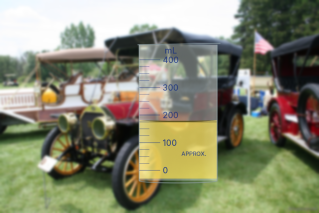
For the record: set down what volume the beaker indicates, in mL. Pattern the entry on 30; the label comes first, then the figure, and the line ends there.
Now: 175
